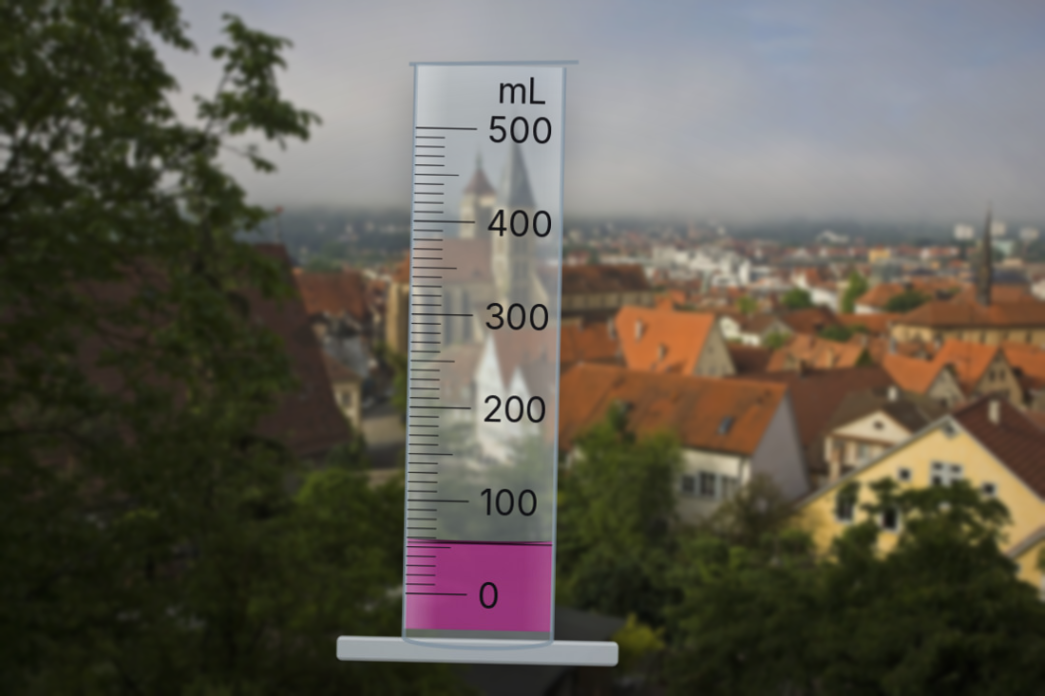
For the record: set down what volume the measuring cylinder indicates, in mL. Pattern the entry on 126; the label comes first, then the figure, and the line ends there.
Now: 55
